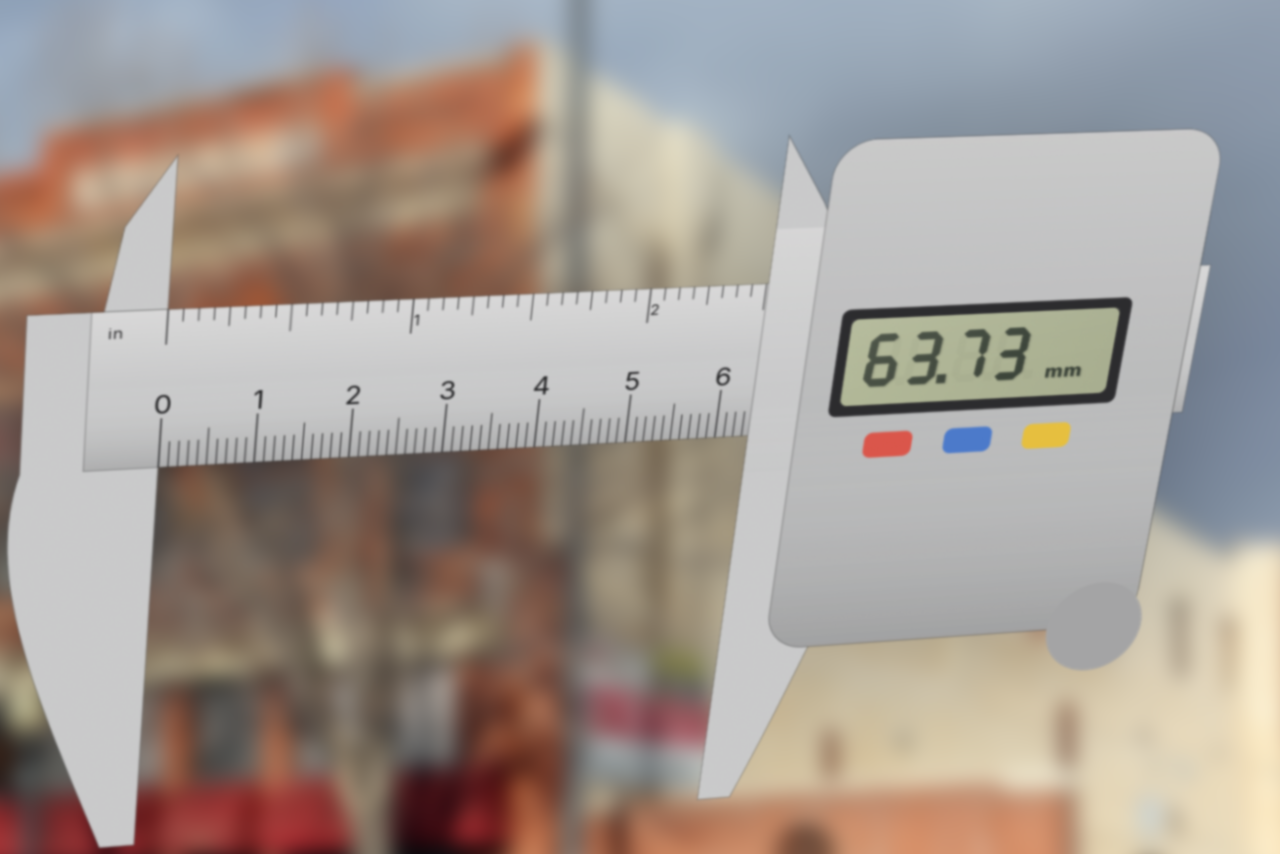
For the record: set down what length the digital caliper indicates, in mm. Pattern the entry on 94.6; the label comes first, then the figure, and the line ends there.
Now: 63.73
